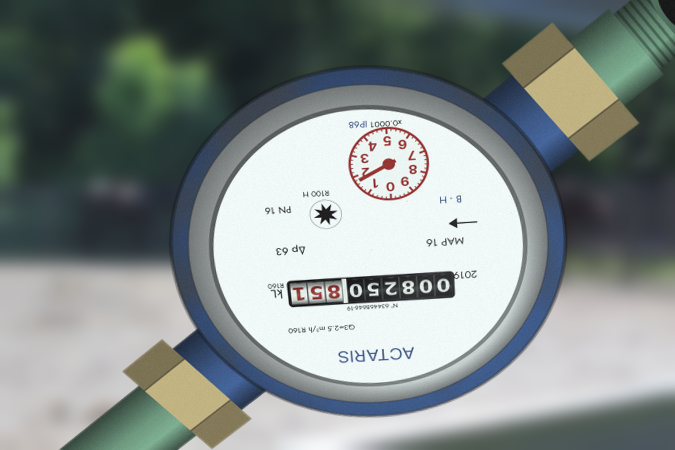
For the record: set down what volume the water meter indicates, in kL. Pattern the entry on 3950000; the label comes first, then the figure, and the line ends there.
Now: 8250.8511
